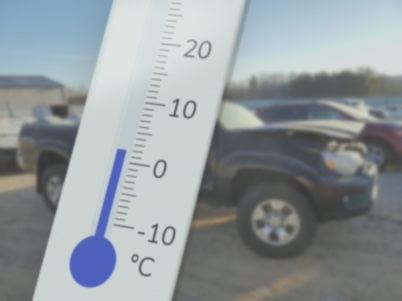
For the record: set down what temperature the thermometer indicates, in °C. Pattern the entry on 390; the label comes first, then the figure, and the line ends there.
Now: 2
